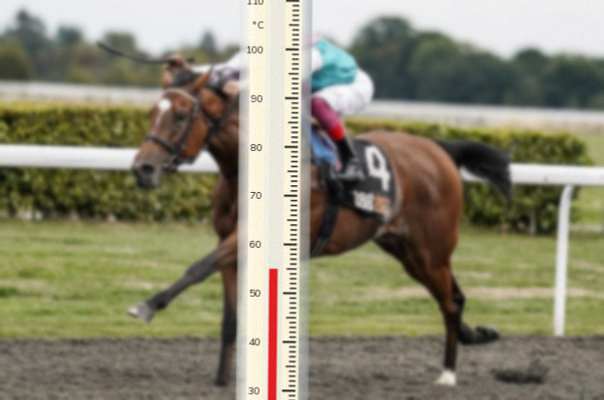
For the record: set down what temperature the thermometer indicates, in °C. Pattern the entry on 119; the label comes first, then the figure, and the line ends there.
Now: 55
